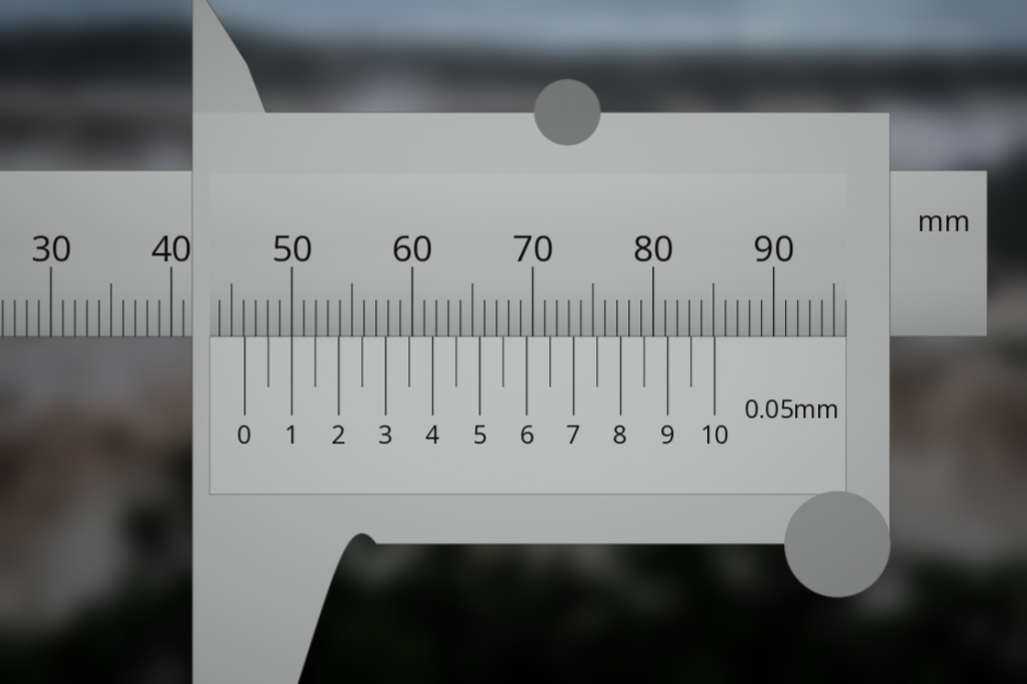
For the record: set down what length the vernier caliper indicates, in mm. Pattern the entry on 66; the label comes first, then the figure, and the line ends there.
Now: 46.1
